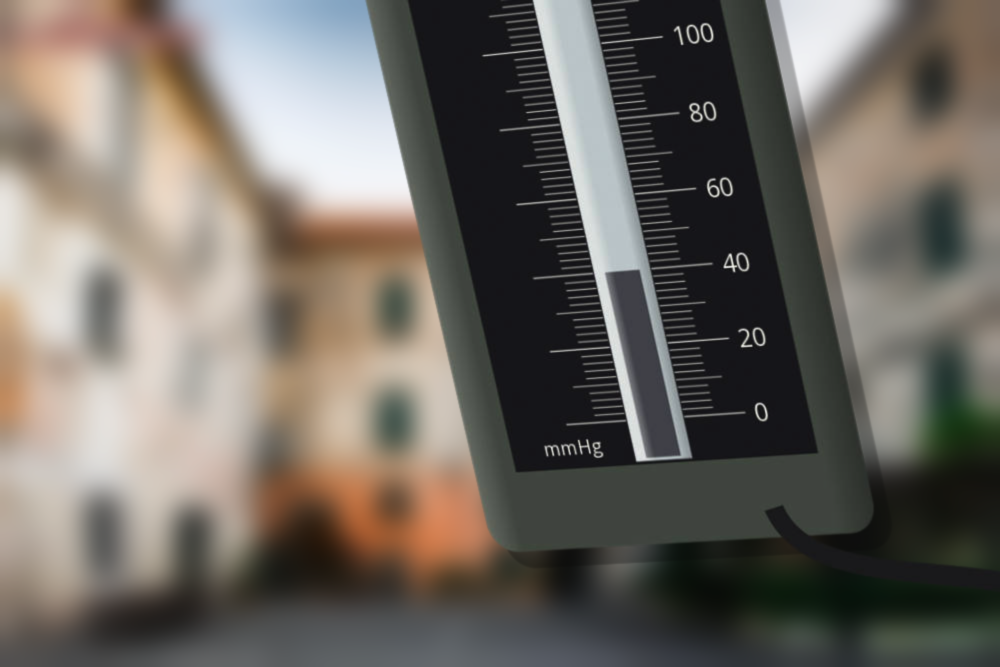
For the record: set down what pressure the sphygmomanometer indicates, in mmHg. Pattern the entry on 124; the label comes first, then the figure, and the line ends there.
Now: 40
